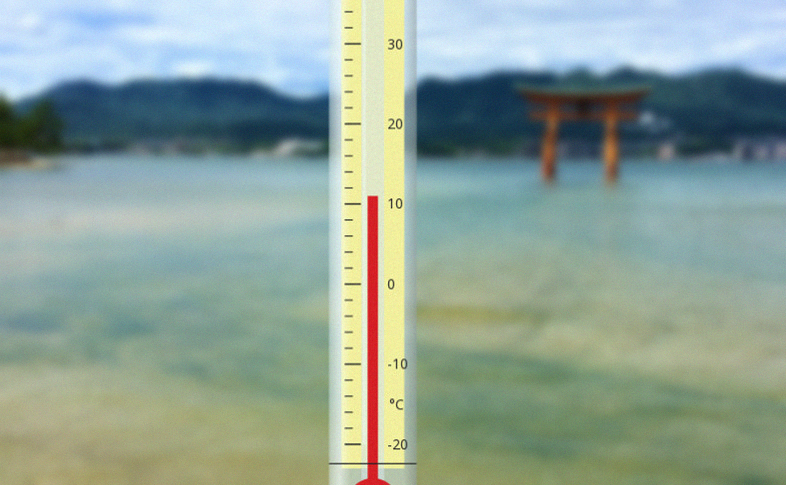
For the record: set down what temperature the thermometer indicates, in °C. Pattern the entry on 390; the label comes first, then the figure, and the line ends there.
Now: 11
